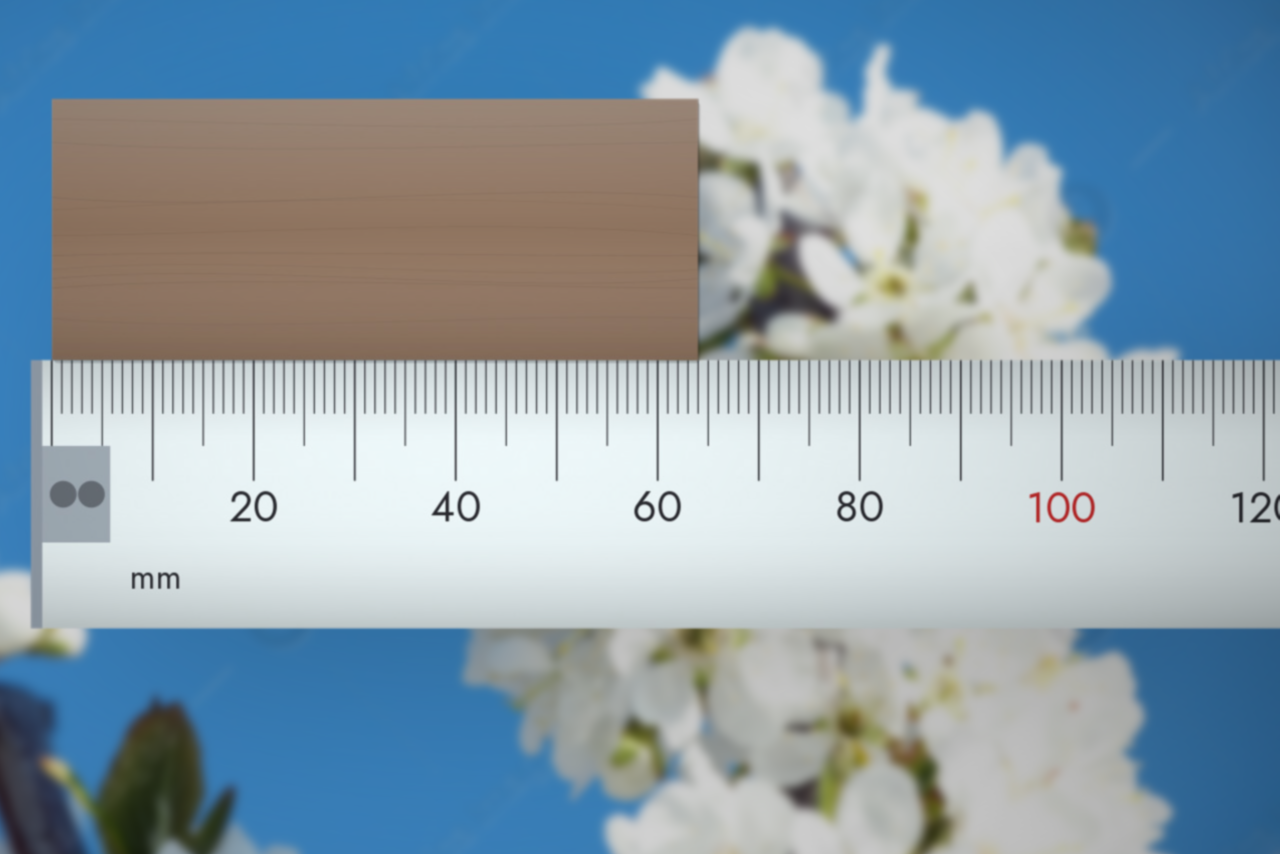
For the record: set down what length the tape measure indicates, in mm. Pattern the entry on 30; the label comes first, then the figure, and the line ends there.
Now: 64
